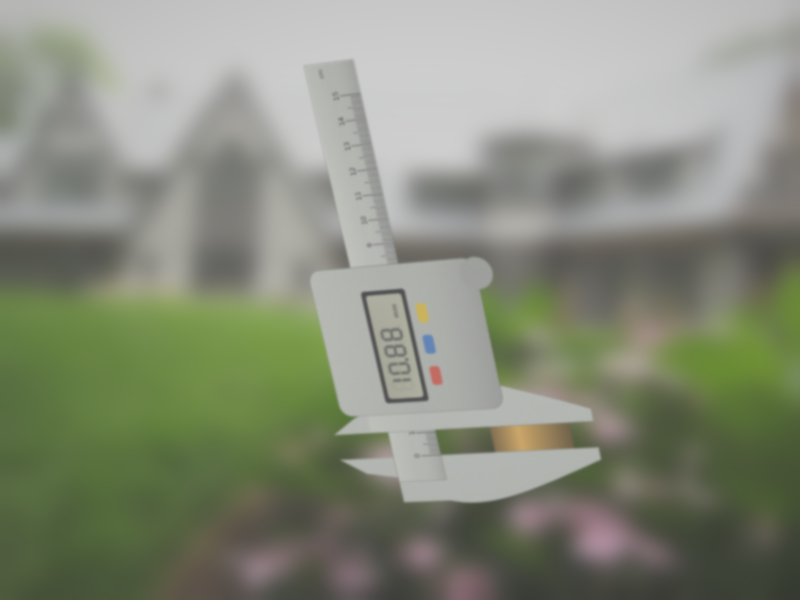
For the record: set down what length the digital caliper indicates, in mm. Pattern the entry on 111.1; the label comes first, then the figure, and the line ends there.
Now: 10.88
